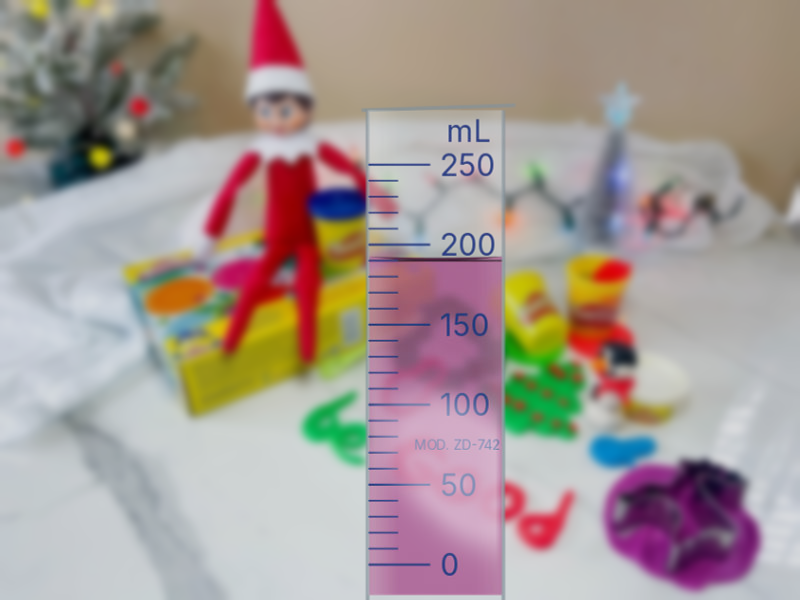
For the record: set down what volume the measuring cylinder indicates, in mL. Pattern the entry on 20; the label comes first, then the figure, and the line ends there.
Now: 190
